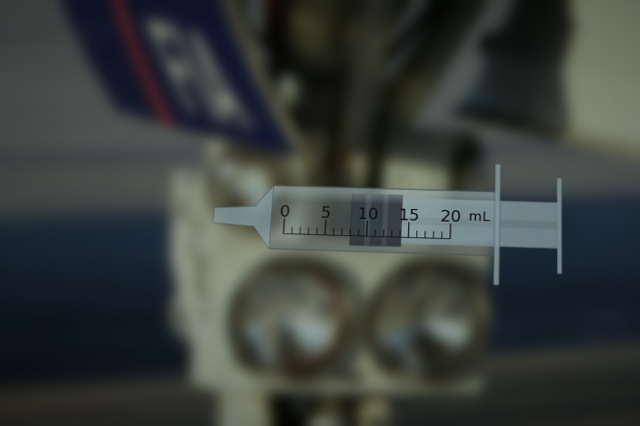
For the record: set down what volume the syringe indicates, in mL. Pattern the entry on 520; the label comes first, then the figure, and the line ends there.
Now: 8
